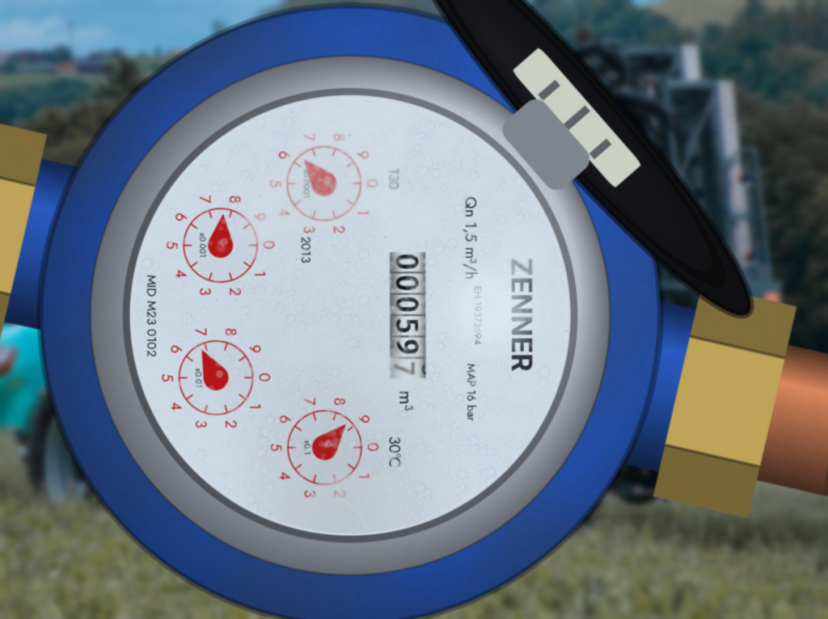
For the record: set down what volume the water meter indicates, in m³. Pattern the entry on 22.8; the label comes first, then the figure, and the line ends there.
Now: 596.8676
